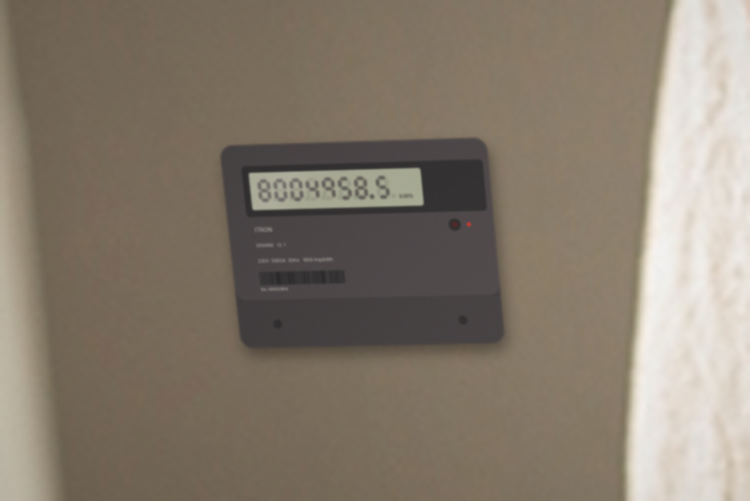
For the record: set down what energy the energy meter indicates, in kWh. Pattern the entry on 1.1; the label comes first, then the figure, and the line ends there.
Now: 8004958.5
